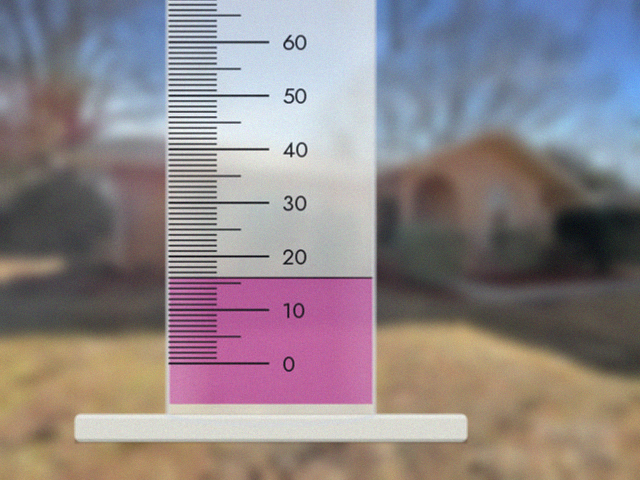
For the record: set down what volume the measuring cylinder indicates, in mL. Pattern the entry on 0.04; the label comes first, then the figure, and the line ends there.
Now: 16
